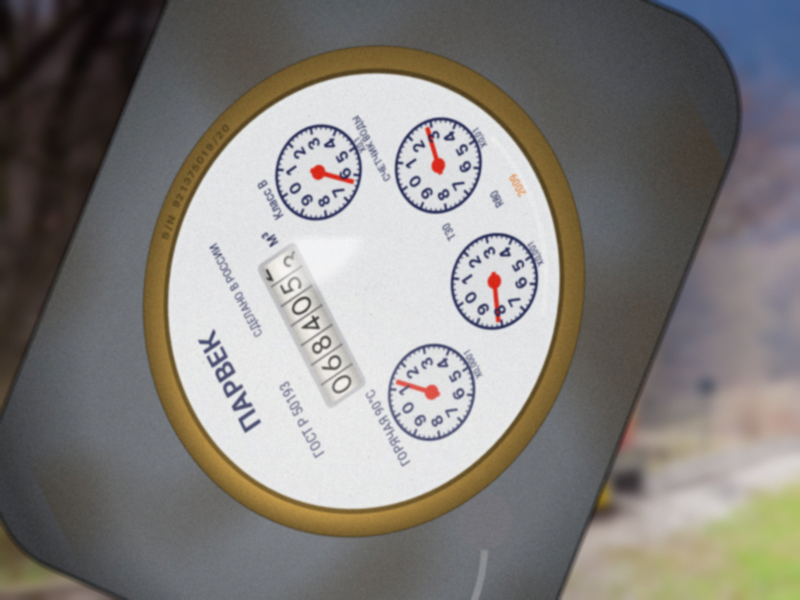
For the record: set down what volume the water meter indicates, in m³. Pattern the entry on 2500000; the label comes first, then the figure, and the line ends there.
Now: 684052.6281
